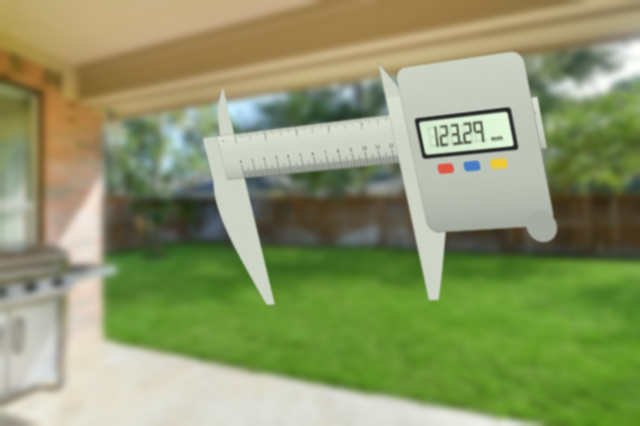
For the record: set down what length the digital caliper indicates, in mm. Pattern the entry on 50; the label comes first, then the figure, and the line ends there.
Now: 123.29
